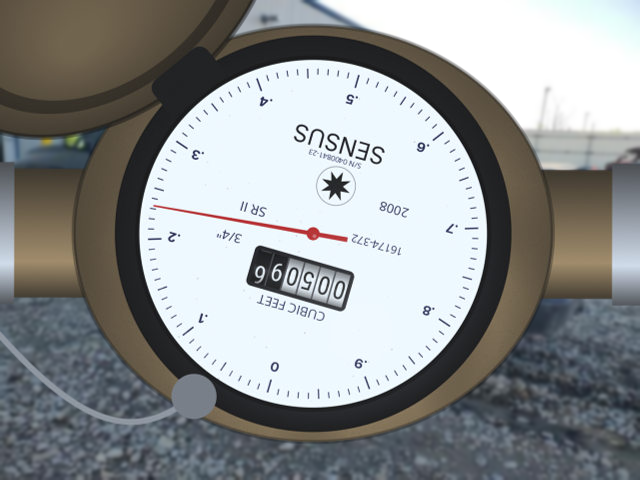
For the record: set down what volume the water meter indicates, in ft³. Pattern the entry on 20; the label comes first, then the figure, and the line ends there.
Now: 5096.23
